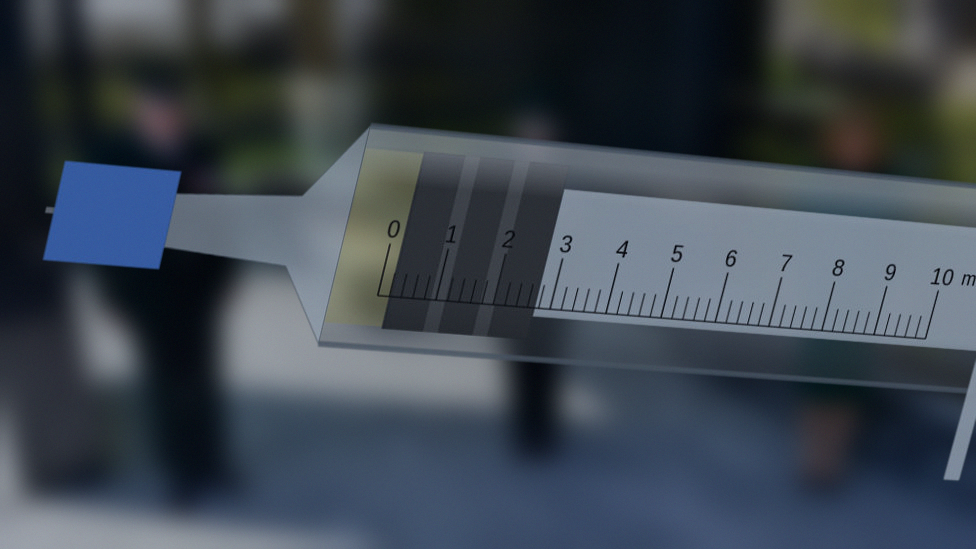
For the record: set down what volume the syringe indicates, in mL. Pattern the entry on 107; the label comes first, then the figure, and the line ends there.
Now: 0.2
